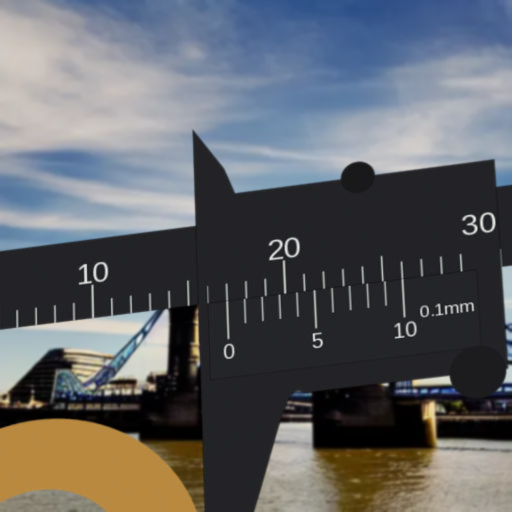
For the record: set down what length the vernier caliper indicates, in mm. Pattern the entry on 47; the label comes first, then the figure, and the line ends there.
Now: 17.0
